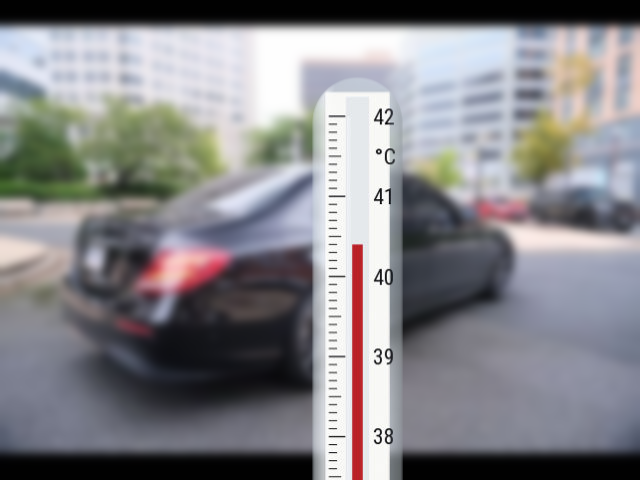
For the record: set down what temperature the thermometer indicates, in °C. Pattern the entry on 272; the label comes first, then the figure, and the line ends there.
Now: 40.4
